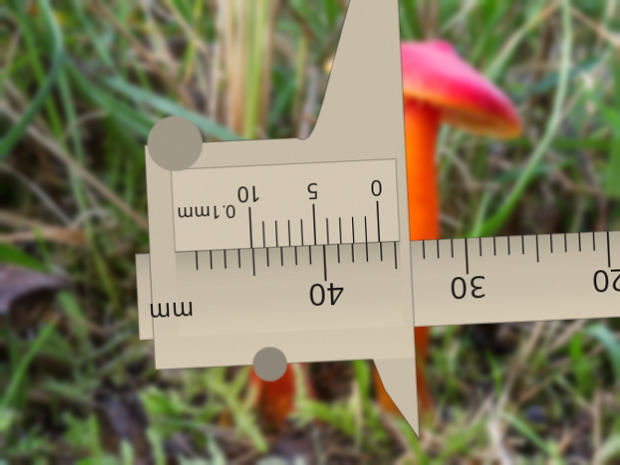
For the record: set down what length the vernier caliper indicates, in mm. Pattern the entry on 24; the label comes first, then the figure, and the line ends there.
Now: 36.1
